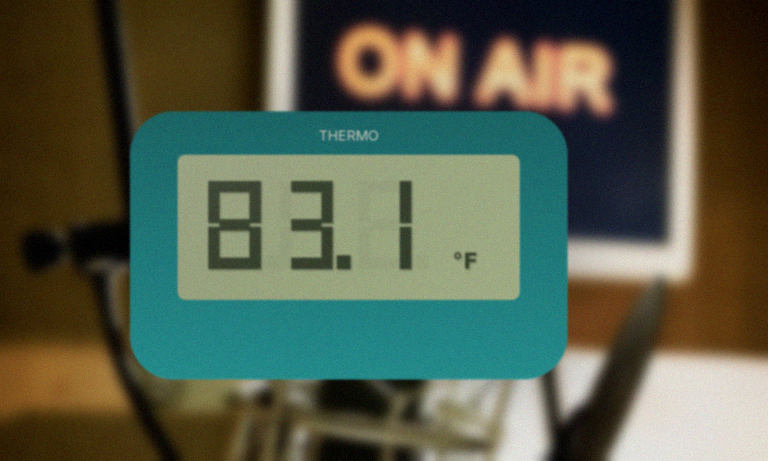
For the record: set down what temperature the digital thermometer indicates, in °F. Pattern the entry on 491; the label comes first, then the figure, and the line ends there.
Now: 83.1
